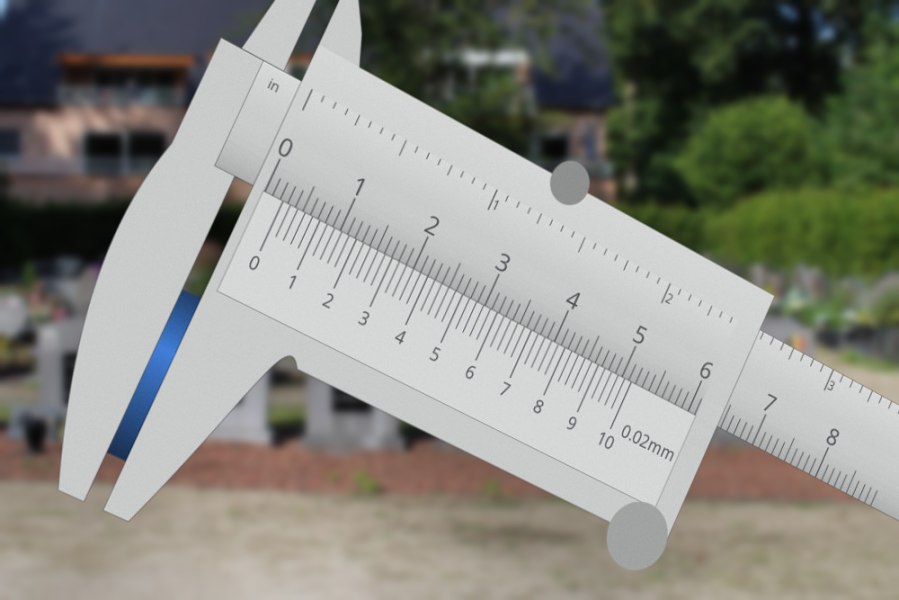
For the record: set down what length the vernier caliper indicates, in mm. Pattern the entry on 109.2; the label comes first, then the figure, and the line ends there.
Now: 2.4
